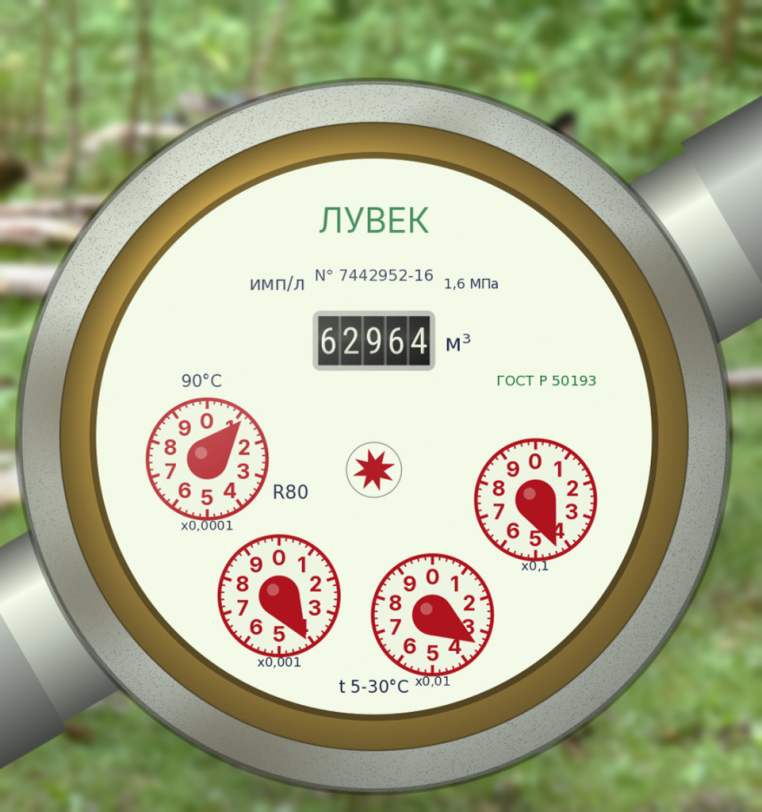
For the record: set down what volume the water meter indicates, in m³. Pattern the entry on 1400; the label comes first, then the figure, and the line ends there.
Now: 62964.4341
